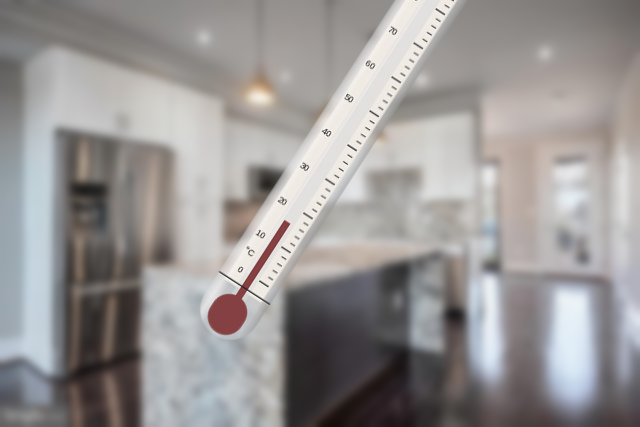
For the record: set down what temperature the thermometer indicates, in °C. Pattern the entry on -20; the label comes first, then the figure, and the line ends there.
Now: 16
